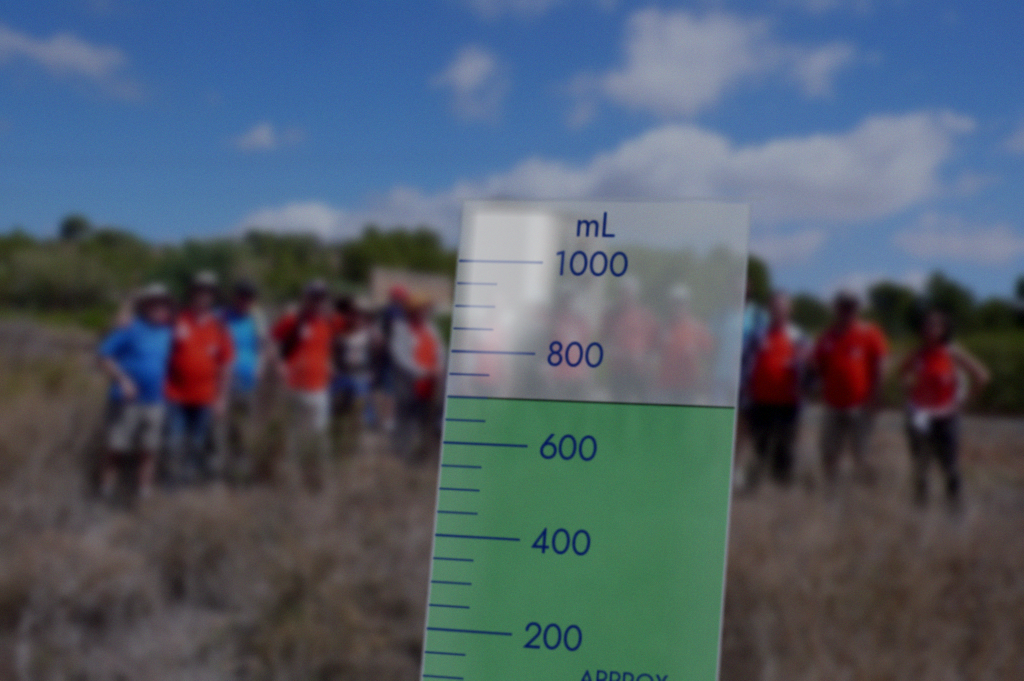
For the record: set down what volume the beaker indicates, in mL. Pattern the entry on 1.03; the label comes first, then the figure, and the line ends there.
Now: 700
